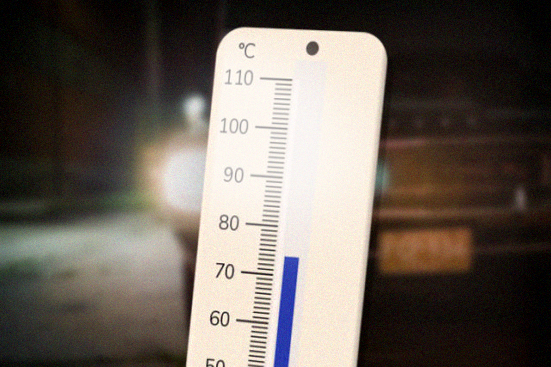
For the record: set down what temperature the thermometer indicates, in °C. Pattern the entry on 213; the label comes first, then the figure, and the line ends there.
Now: 74
